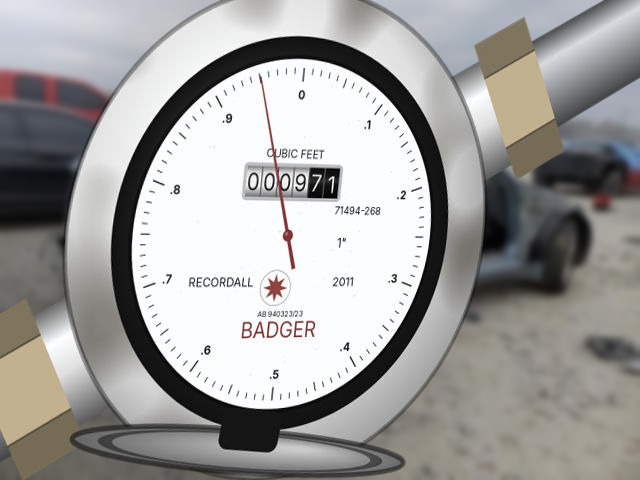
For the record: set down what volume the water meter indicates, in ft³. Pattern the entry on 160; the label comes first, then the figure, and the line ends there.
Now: 970.95
